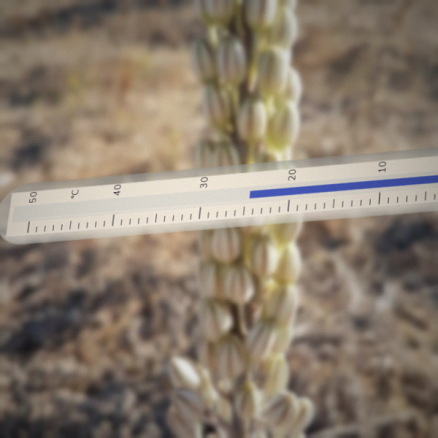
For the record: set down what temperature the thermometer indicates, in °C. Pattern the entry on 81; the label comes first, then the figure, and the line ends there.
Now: 24.5
